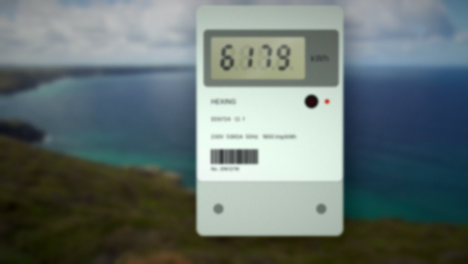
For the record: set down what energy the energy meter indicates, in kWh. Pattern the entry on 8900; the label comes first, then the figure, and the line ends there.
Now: 6179
